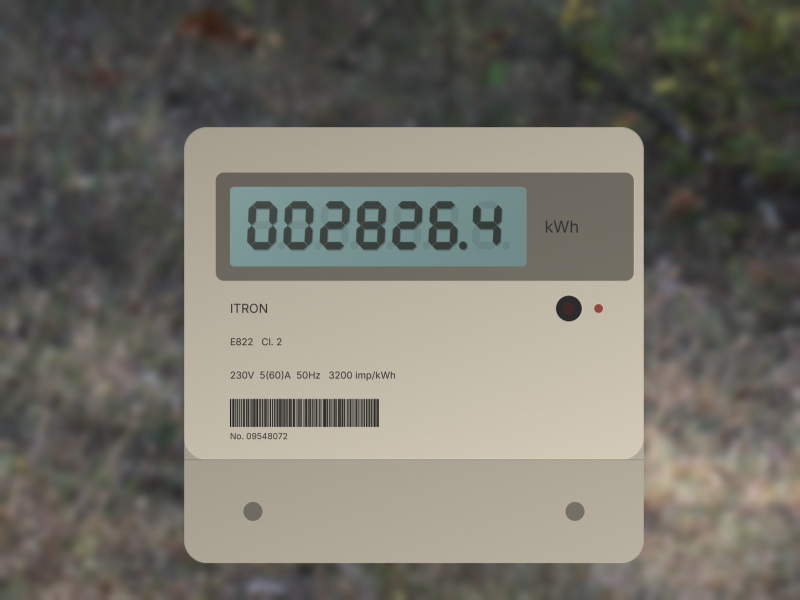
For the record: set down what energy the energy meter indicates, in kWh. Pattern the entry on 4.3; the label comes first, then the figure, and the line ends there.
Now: 2826.4
